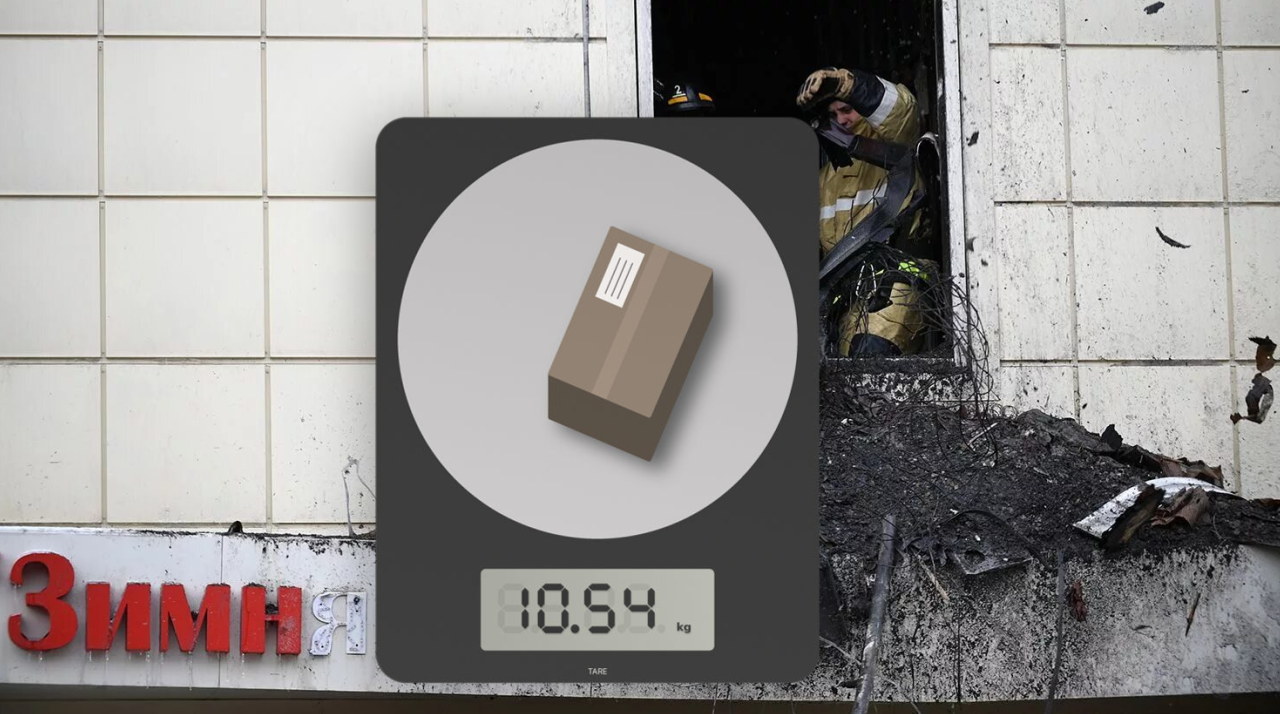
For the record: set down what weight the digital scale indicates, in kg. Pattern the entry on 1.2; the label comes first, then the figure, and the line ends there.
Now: 10.54
